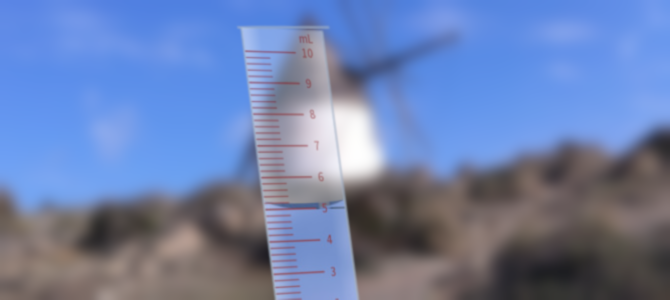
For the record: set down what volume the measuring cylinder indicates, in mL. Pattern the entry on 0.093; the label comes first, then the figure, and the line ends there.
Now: 5
